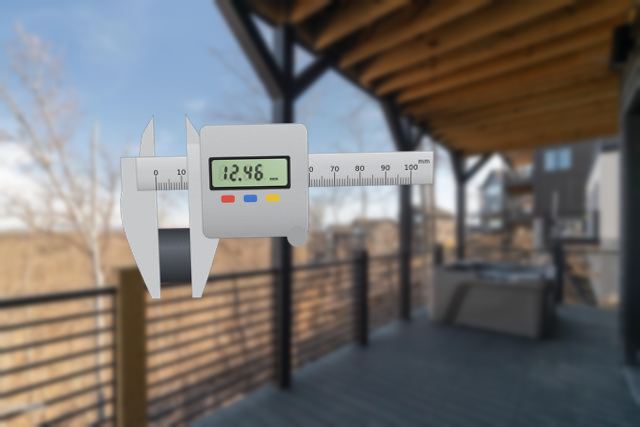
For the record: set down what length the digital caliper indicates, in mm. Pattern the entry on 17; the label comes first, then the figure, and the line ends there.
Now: 12.46
